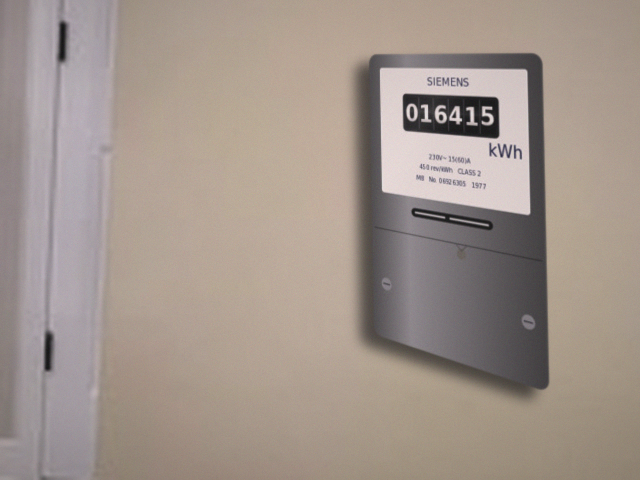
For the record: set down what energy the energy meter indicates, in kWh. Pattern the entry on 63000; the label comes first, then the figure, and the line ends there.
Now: 16415
